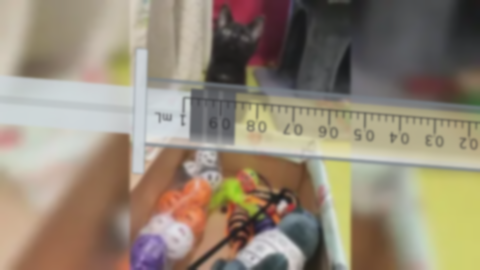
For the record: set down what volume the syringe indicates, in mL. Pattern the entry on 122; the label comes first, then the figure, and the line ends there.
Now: 0.86
